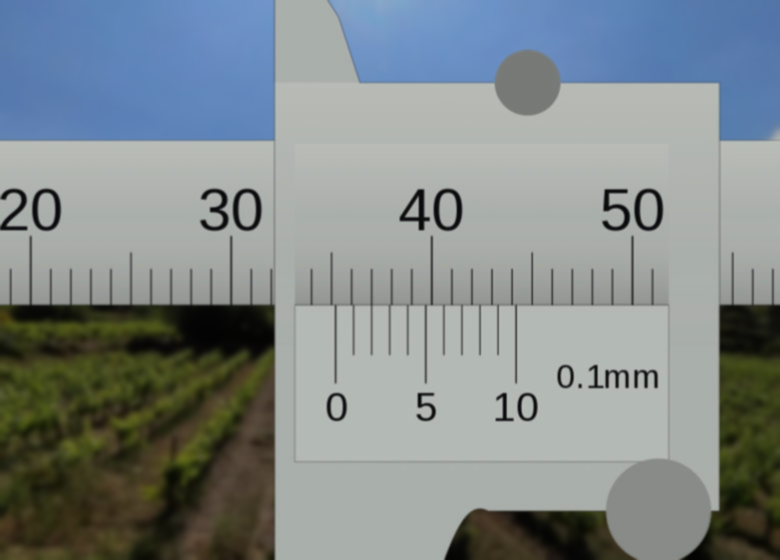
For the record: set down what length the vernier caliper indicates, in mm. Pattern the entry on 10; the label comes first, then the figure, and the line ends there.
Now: 35.2
